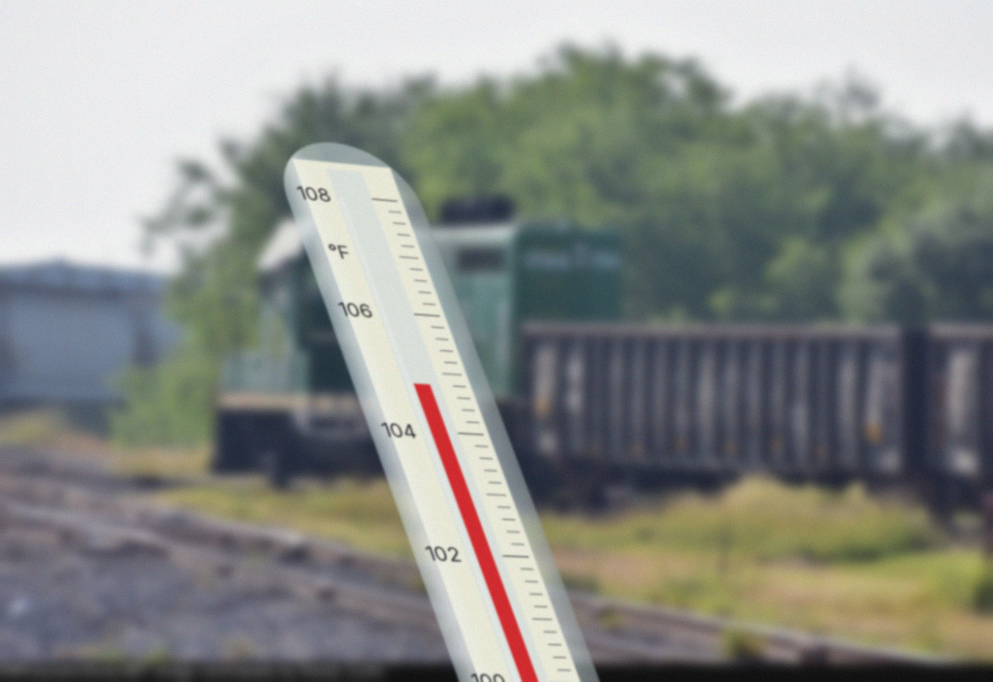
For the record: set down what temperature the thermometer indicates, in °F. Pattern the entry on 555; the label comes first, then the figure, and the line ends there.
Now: 104.8
